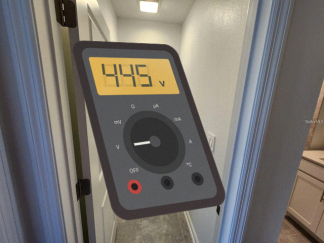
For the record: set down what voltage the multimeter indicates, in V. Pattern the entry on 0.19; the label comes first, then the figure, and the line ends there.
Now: 445
